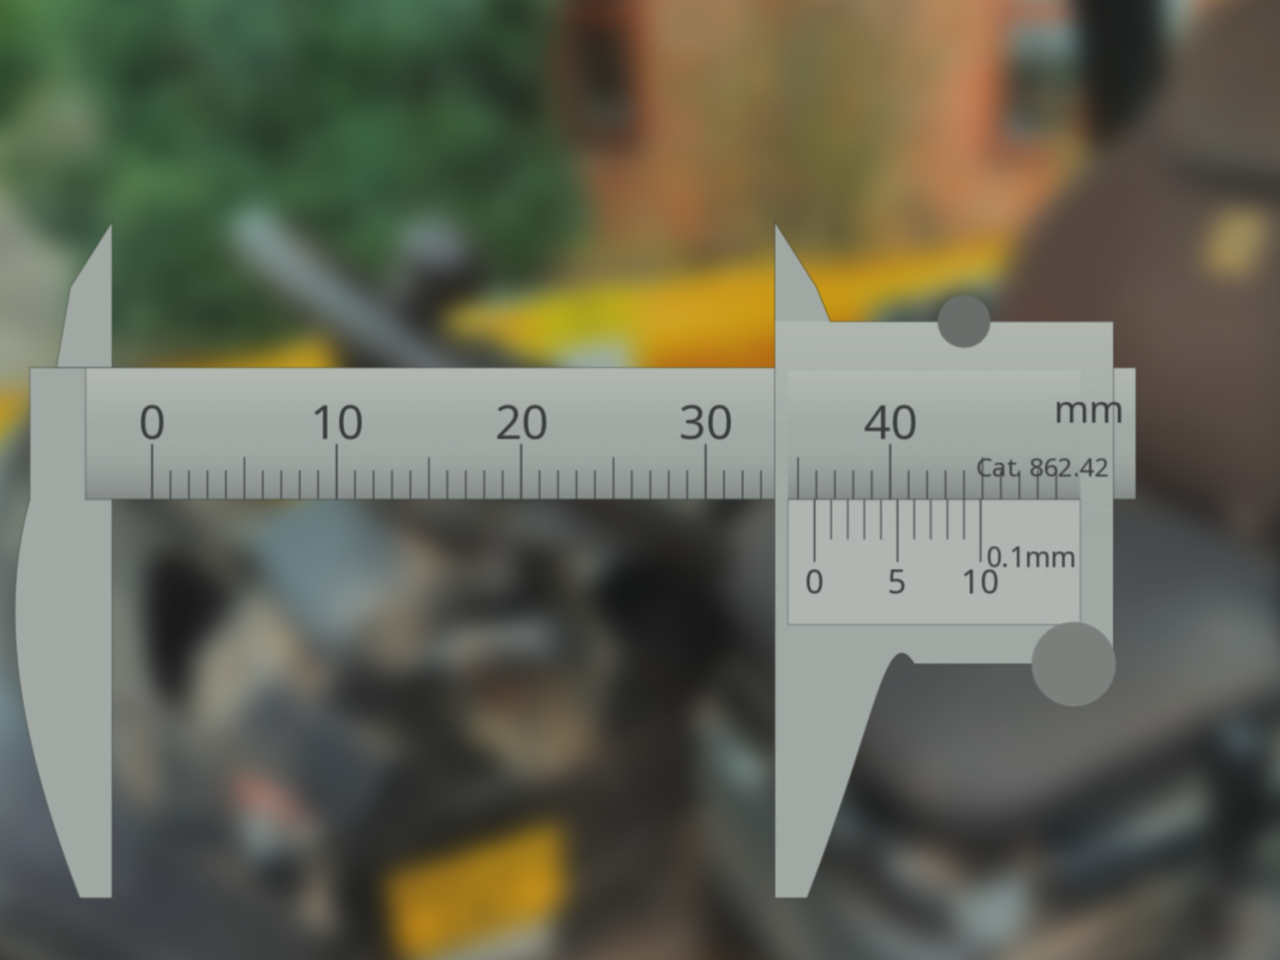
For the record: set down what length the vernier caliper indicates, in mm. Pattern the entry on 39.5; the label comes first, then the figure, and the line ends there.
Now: 35.9
